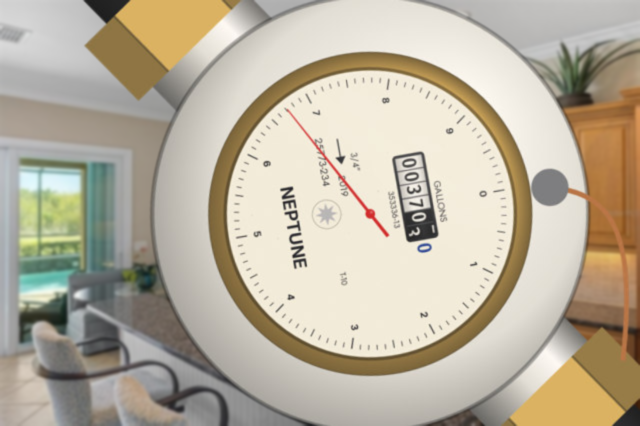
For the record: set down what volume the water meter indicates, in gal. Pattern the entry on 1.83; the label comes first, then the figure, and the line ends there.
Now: 37026.7
